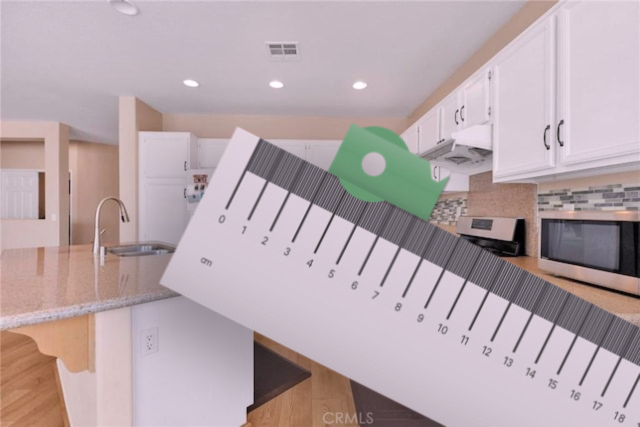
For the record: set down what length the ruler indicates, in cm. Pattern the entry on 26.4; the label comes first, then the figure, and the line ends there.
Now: 4.5
